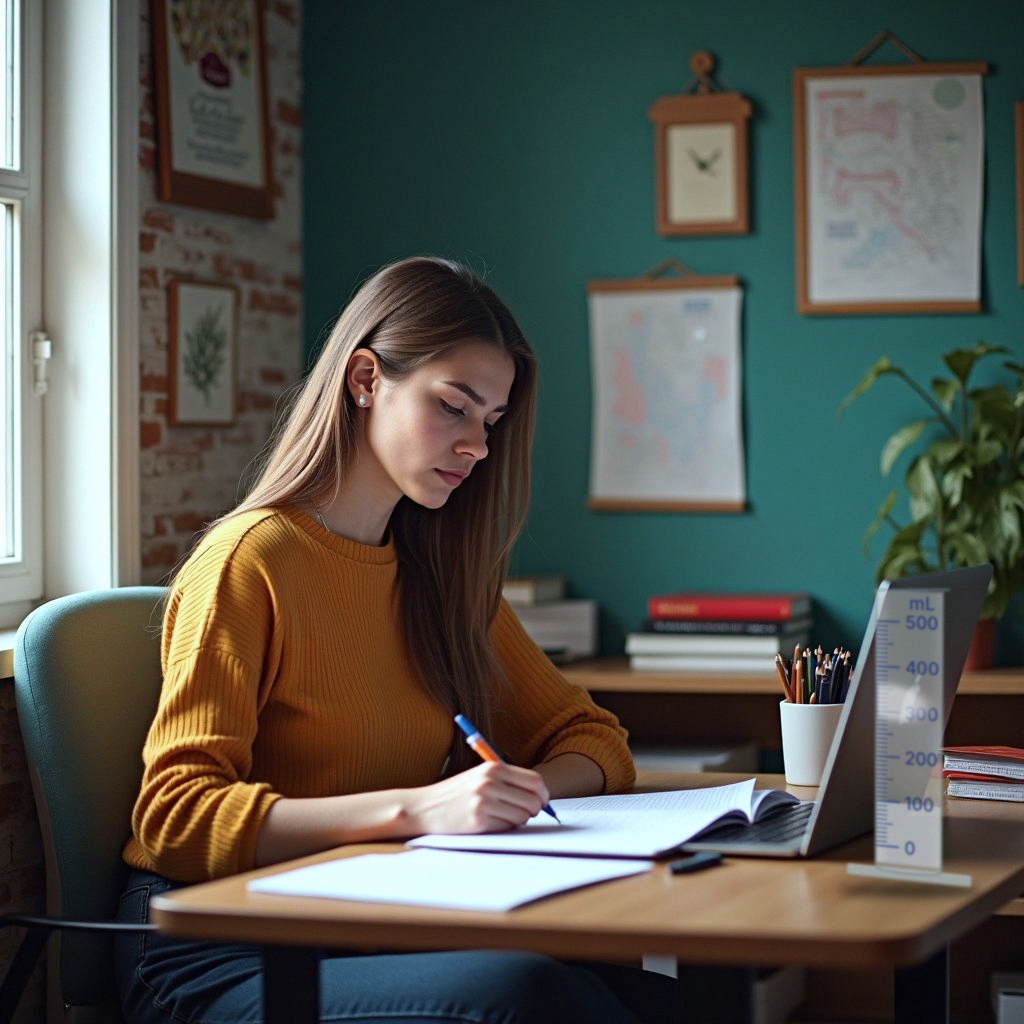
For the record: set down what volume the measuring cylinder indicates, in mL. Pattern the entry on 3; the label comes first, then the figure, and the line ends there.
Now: 100
